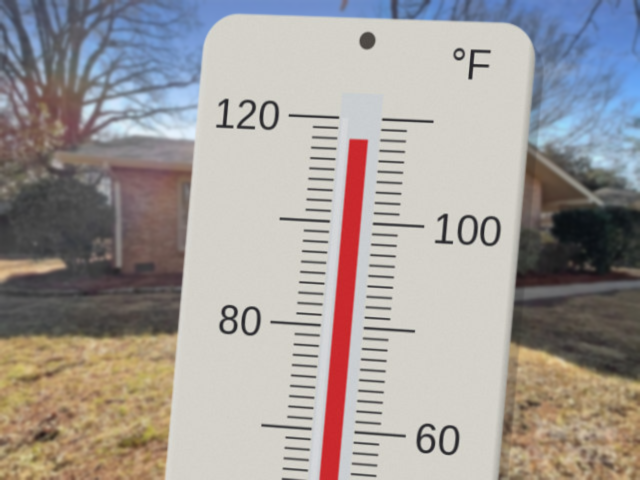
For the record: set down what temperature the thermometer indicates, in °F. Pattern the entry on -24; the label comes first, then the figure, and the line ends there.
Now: 116
